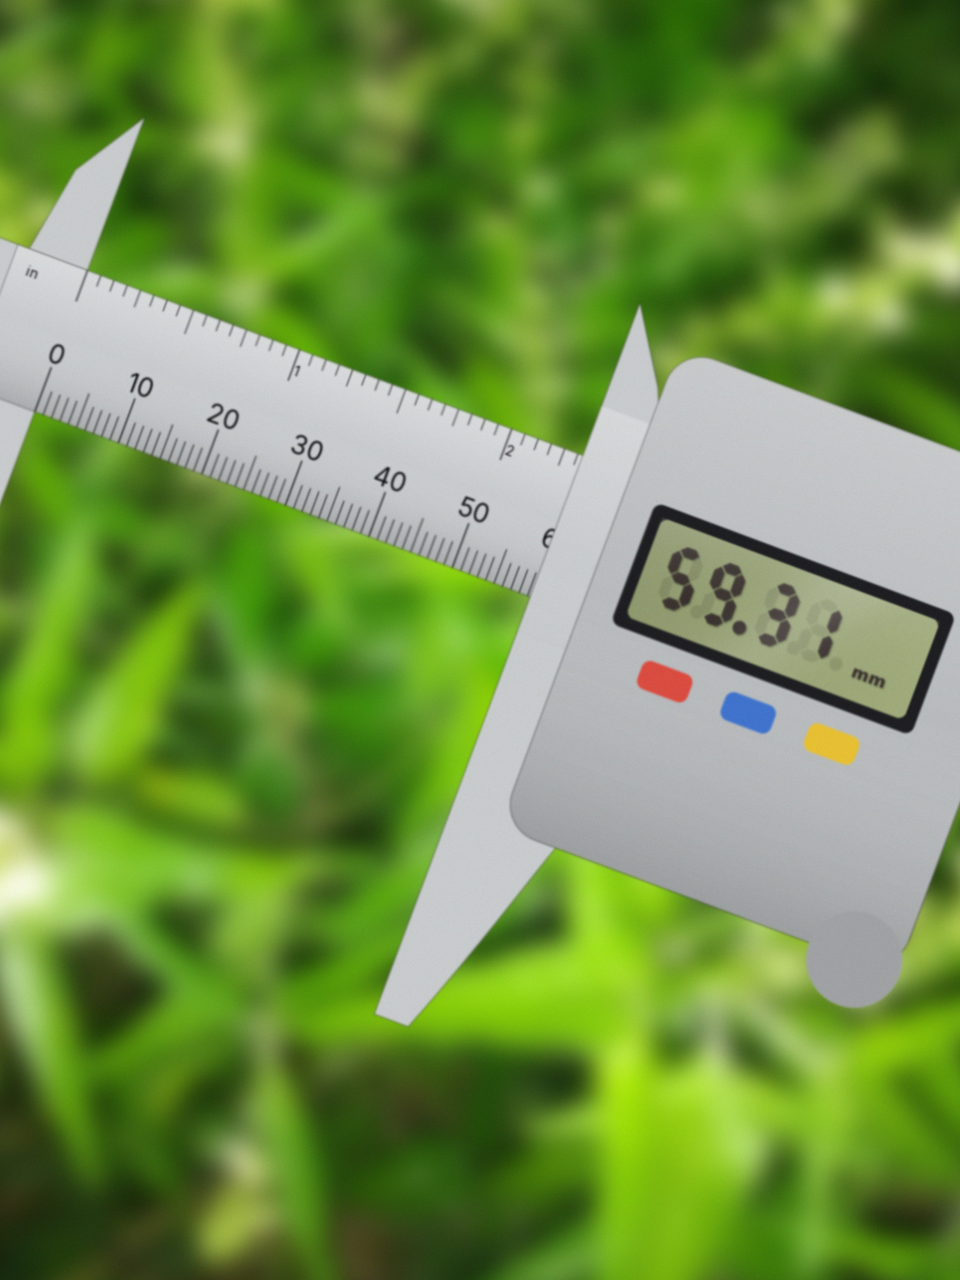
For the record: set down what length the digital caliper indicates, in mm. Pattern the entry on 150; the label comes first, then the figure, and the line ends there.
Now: 59.31
